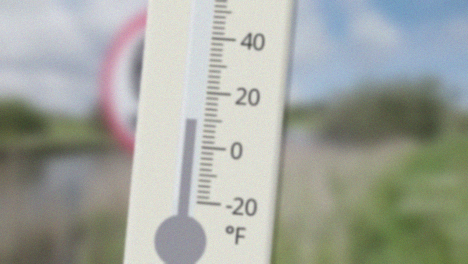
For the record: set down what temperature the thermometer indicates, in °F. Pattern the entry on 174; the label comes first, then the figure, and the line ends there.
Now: 10
